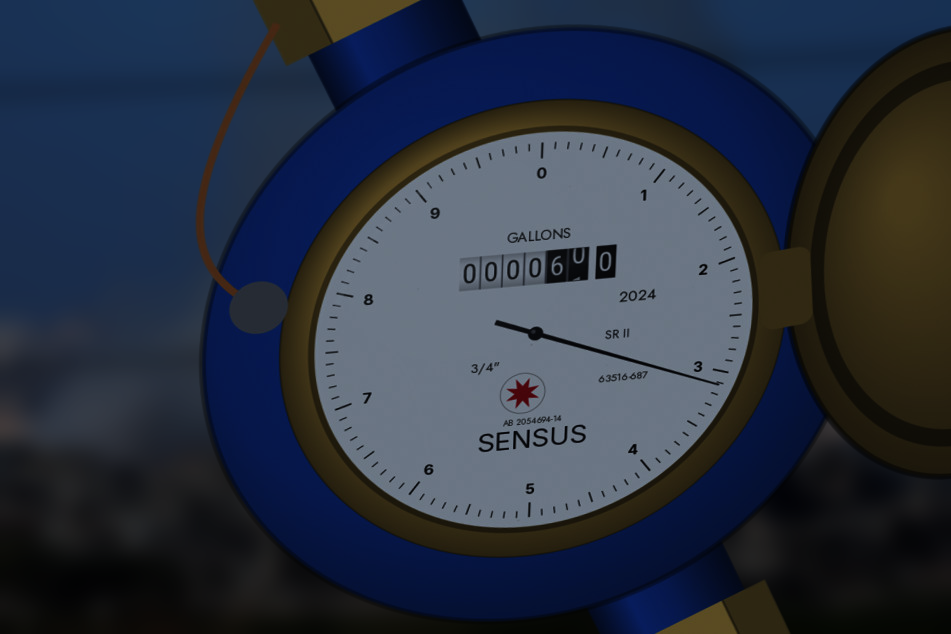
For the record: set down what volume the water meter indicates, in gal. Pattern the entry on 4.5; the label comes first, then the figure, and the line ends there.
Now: 603.1
